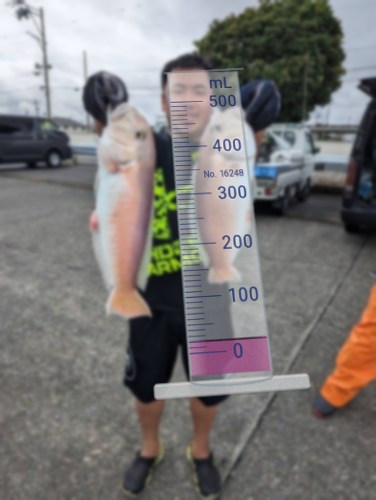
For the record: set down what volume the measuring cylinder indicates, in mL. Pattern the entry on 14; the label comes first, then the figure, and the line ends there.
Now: 20
